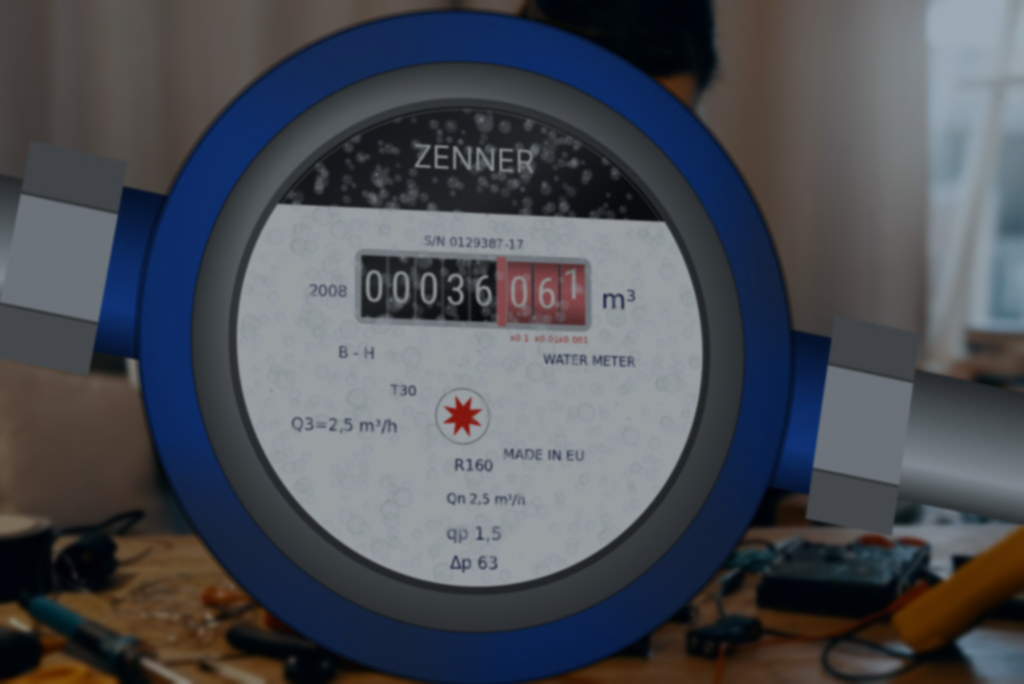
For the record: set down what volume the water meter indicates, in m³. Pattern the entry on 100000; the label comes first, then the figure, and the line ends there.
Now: 36.061
